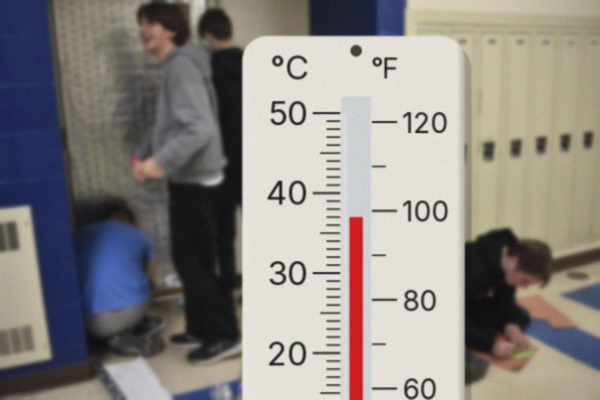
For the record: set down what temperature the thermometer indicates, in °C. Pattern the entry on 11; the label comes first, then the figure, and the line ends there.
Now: 37
